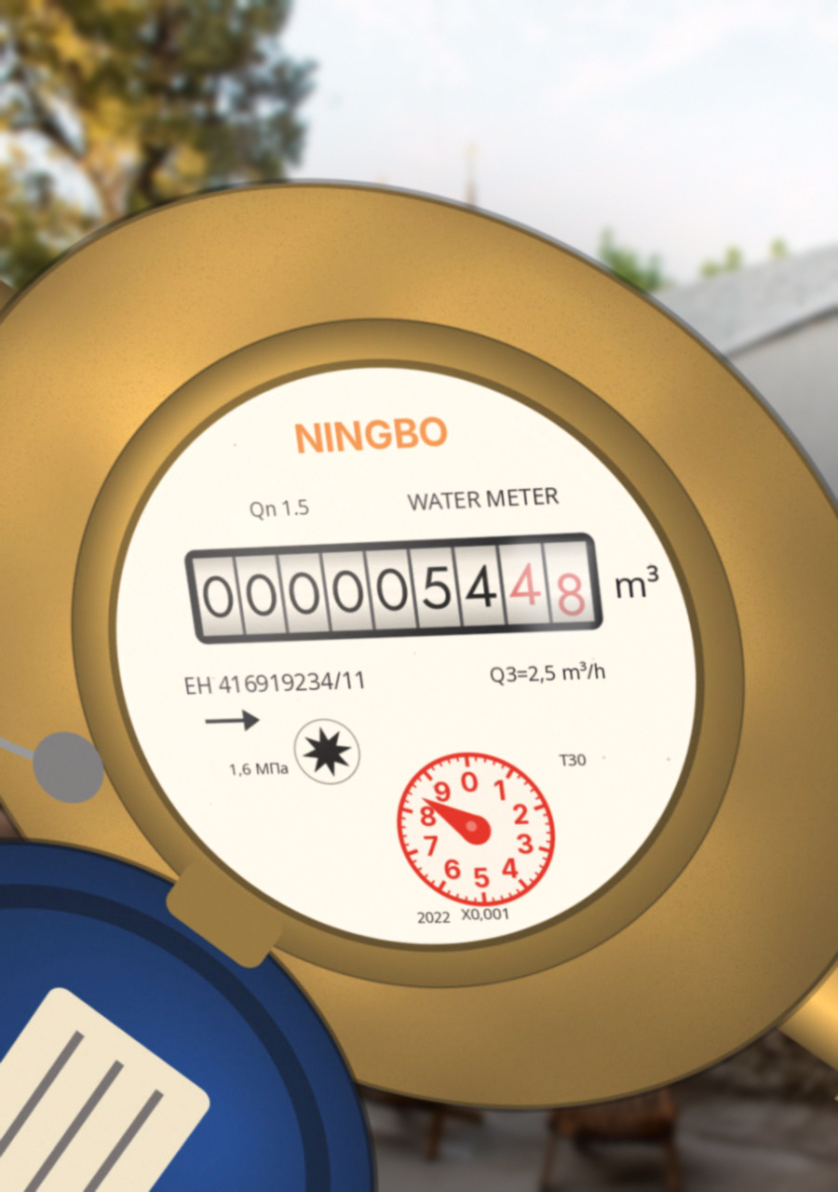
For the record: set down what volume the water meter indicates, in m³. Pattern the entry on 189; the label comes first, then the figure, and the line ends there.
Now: 54.478
